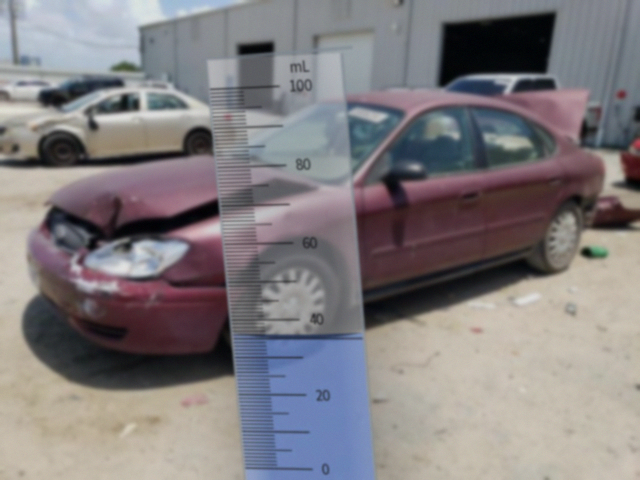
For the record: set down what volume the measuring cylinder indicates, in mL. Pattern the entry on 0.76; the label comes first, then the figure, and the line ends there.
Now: 35
